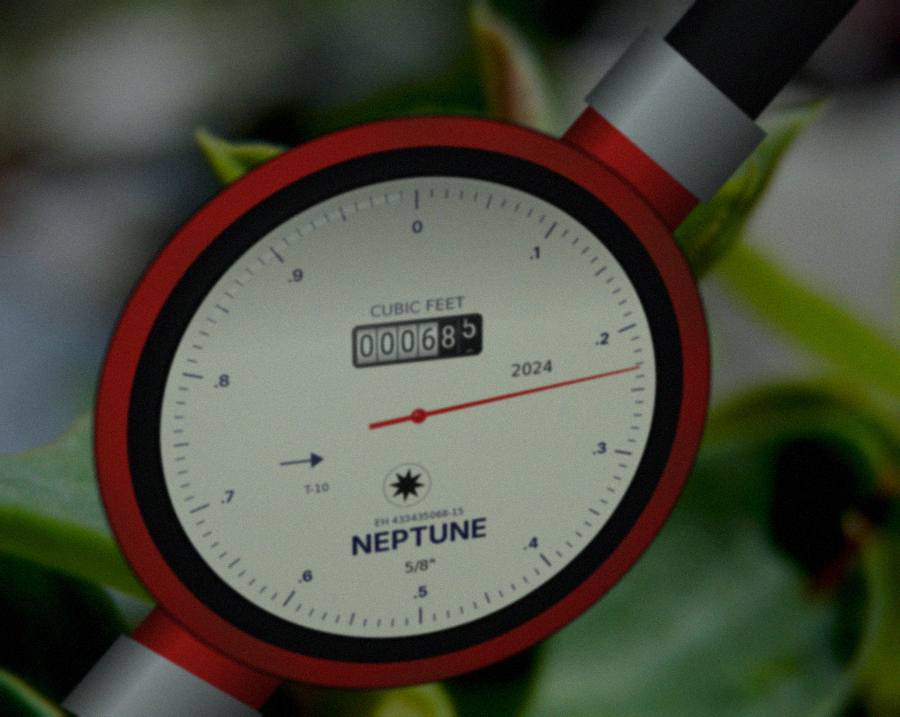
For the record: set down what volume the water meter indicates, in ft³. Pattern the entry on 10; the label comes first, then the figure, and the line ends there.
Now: 685.23
